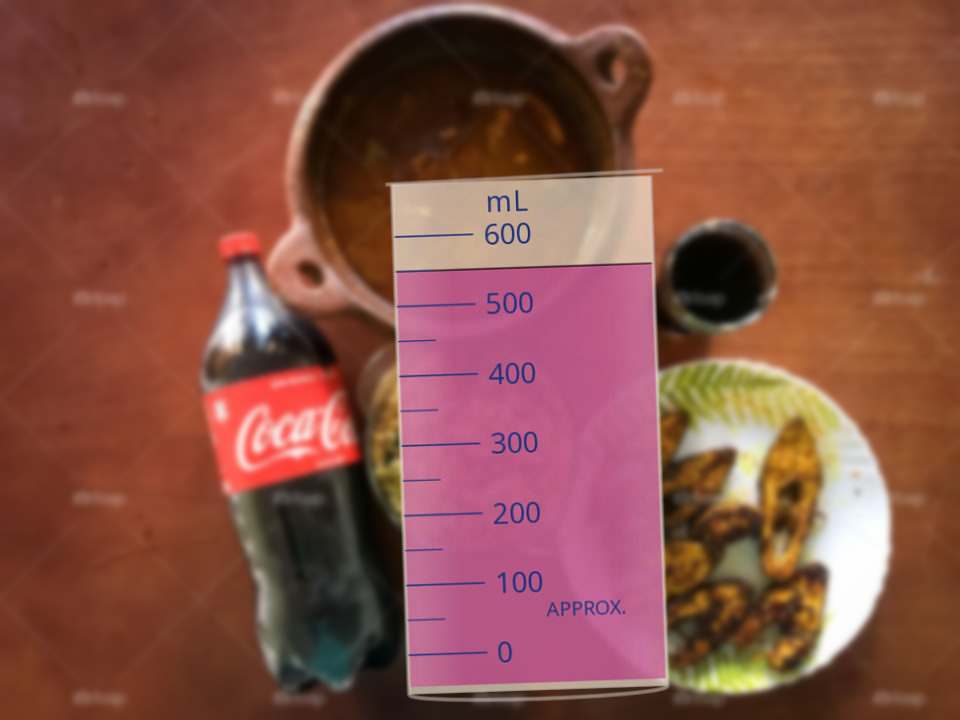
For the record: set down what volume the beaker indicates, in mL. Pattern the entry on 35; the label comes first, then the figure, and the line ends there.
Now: 550
